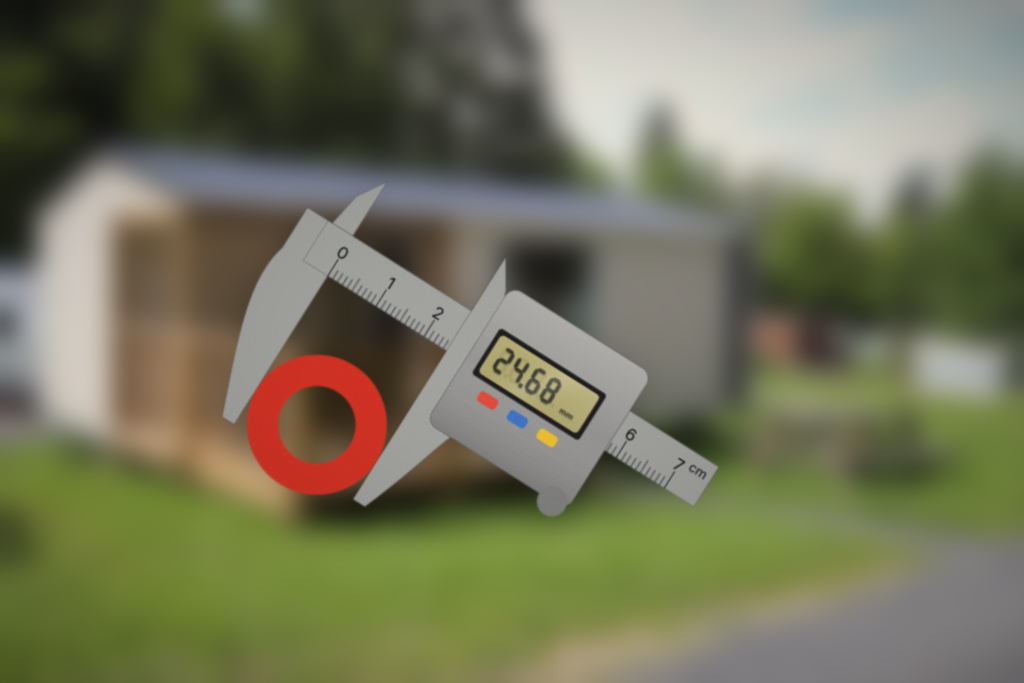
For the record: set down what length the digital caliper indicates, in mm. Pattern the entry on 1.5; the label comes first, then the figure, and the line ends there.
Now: 24.68
